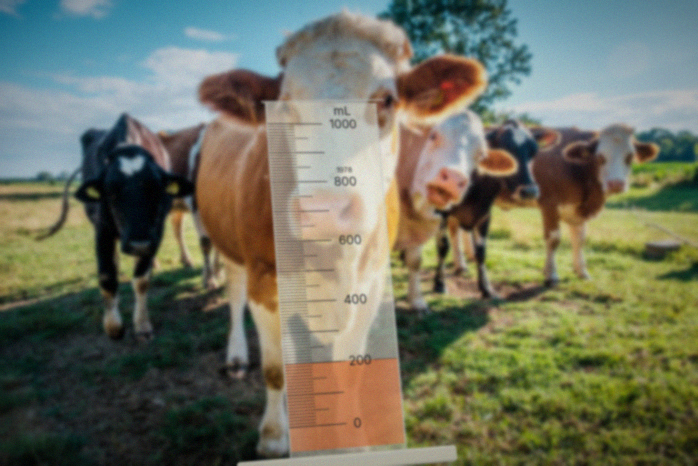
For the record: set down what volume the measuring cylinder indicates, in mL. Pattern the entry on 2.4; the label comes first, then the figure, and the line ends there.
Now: 200
